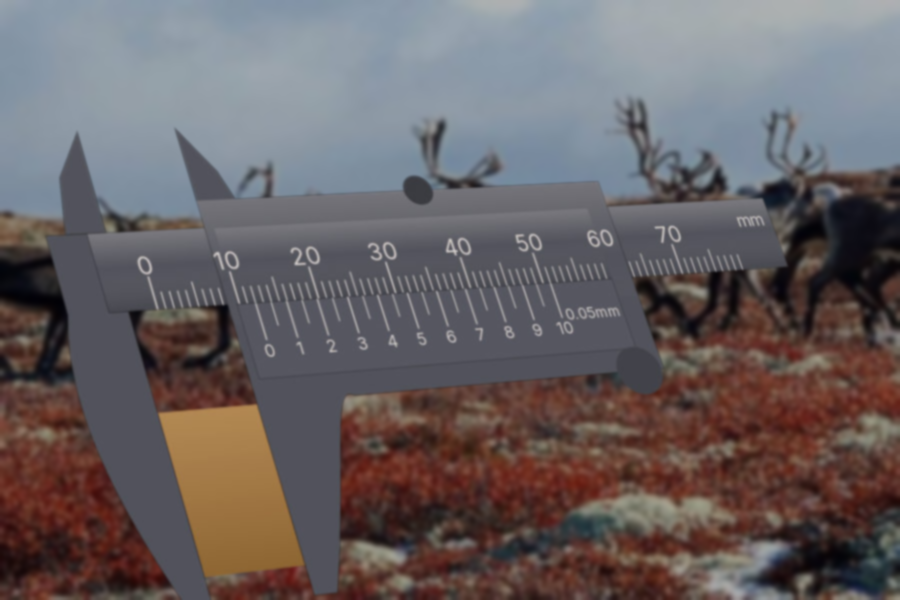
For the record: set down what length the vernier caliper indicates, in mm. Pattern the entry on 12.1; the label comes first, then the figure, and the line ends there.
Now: 12.0
